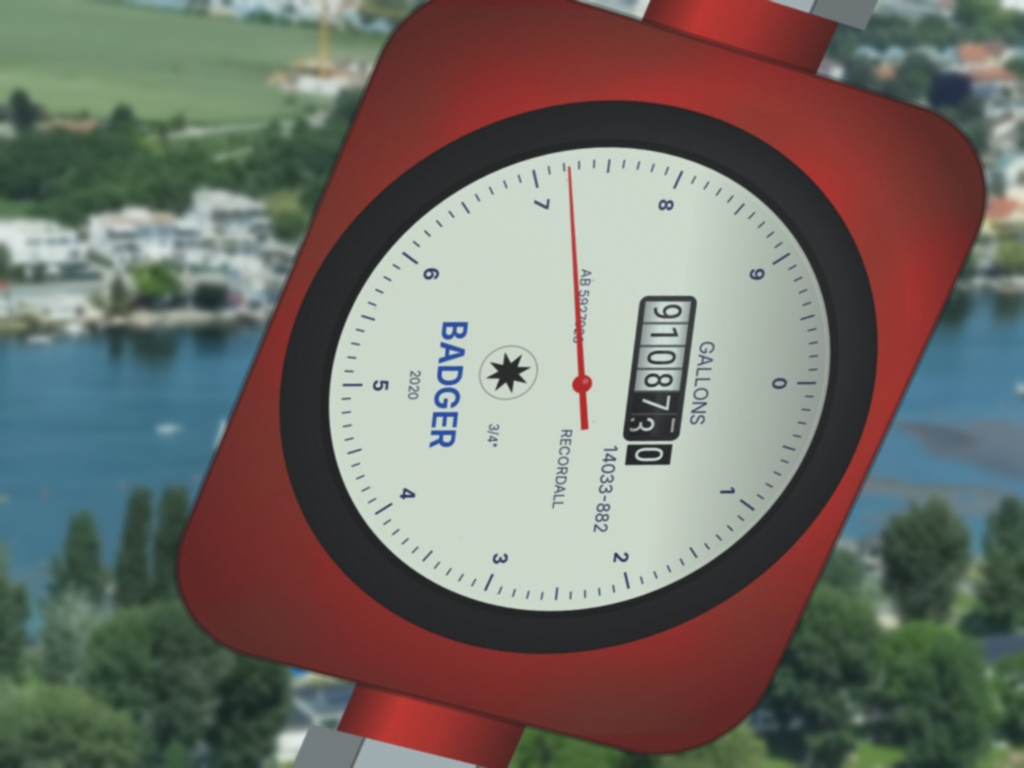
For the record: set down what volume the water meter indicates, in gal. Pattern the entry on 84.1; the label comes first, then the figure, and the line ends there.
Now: 9108727.2
